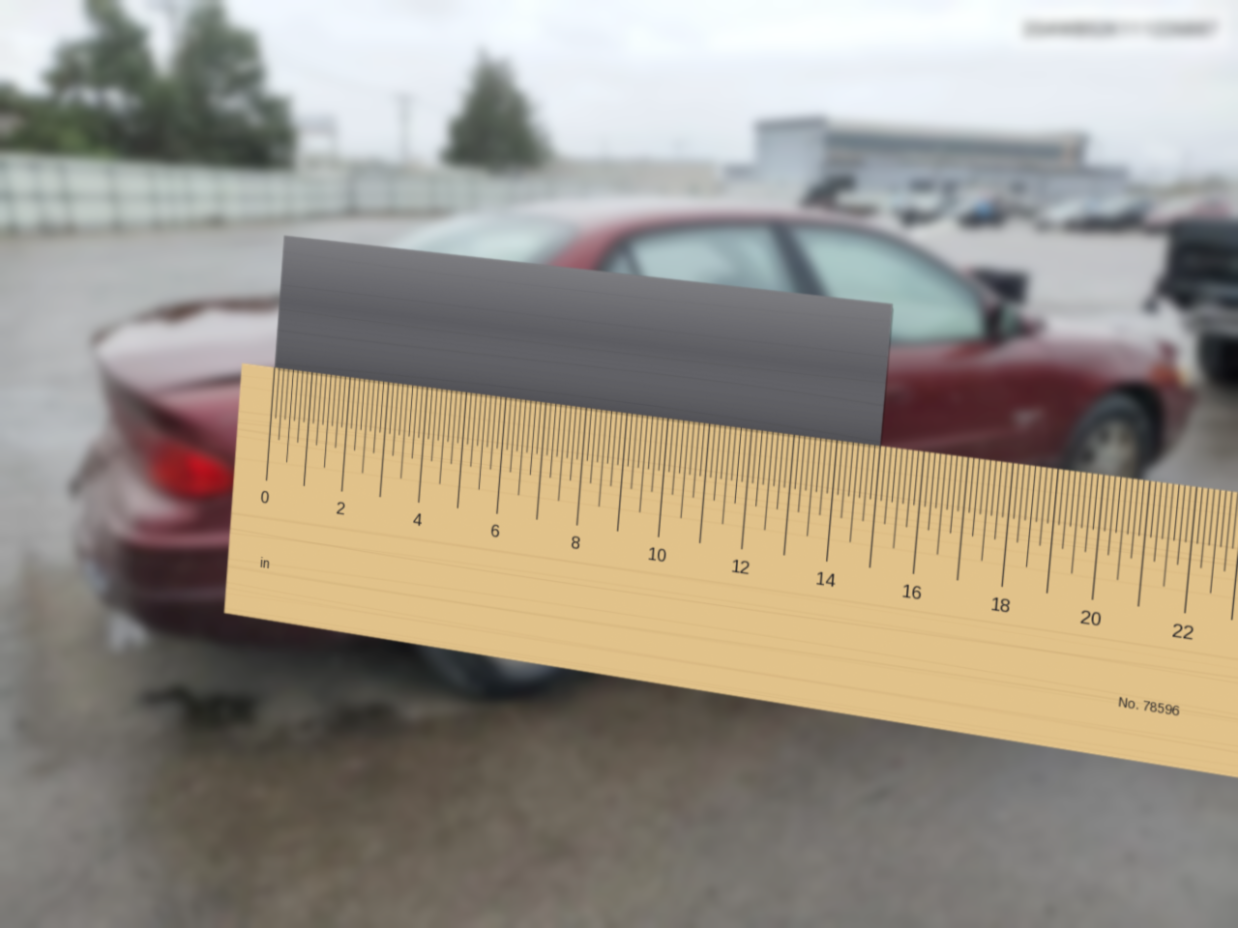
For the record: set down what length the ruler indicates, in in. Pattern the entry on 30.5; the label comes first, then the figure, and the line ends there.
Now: 15
